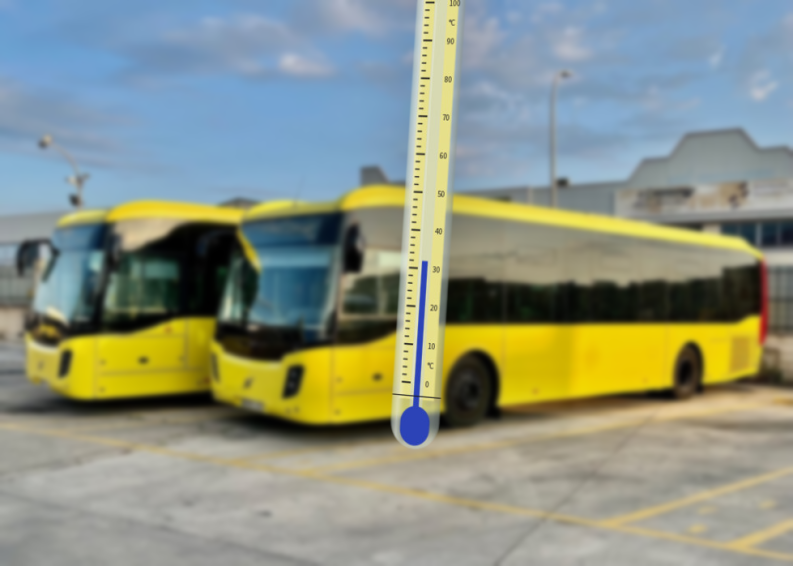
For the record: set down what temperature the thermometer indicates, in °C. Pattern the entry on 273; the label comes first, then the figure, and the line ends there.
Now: 32
